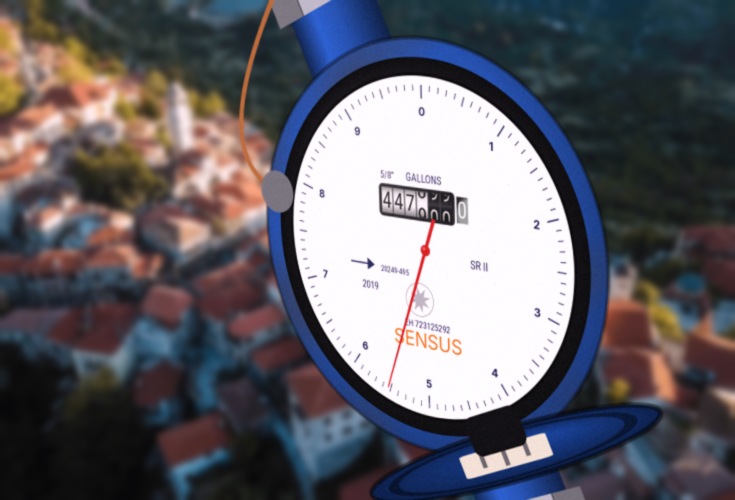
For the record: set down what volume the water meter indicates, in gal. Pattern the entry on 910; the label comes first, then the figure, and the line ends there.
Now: 4478995.5
